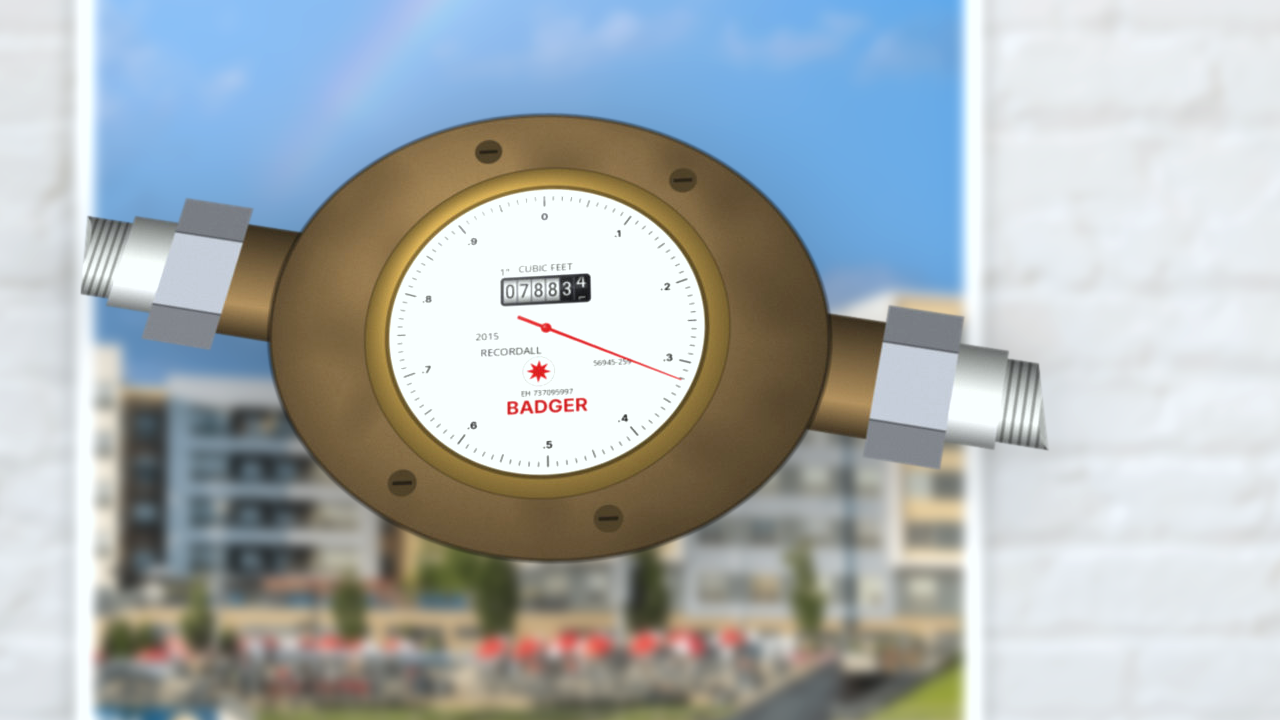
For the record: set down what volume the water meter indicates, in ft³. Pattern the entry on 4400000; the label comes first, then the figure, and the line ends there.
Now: 78834.32
